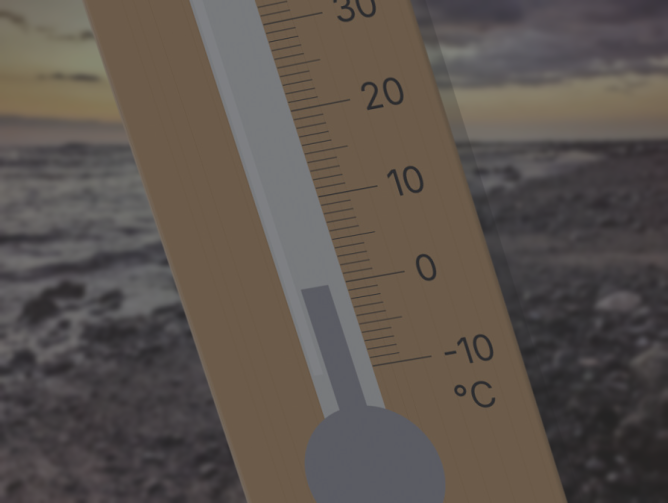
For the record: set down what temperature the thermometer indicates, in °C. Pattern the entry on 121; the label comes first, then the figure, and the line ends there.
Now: 0
